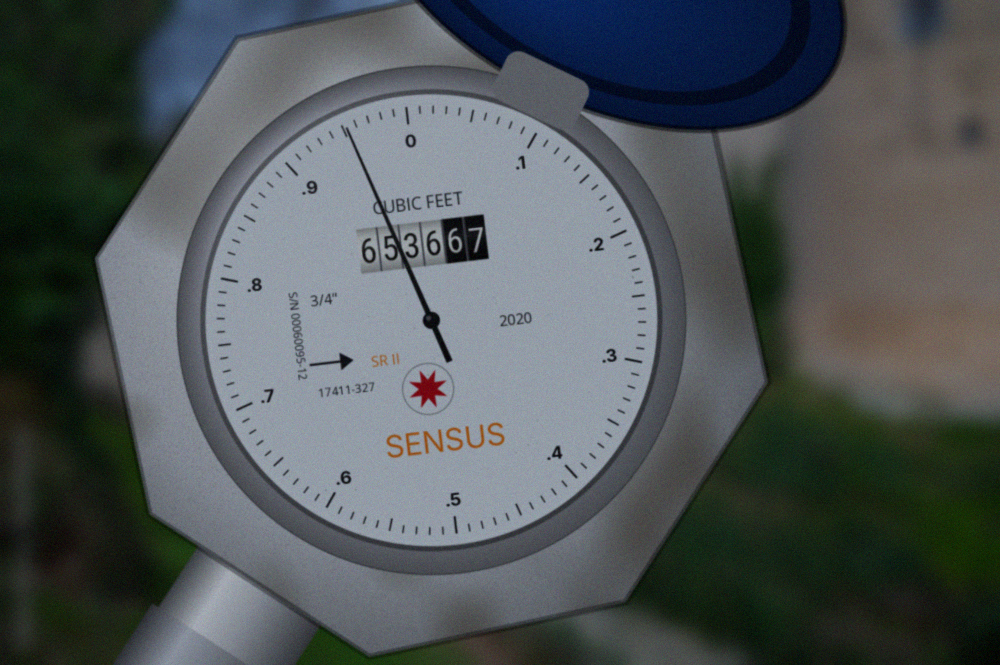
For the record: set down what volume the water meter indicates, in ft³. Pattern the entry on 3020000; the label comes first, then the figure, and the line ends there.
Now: 653666.95
